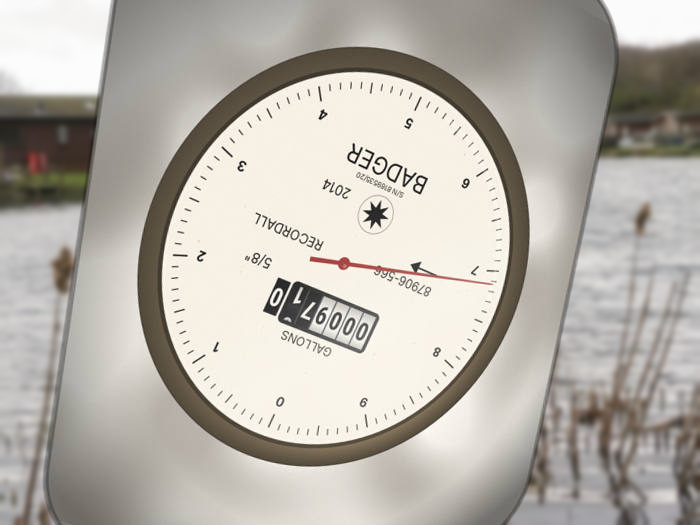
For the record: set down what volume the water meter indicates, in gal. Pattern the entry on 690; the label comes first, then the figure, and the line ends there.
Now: 9707.1
